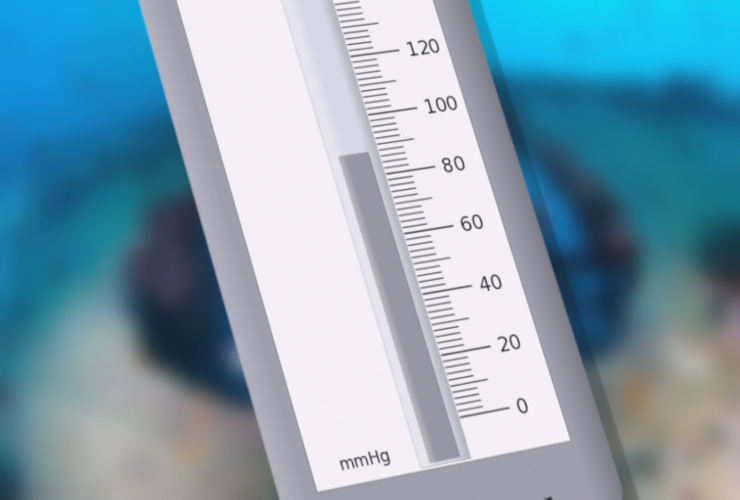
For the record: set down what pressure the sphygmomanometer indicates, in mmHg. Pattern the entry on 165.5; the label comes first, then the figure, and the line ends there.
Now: 88
